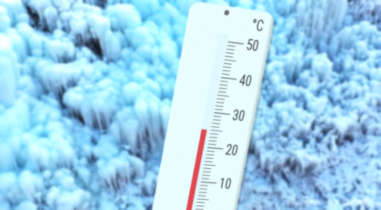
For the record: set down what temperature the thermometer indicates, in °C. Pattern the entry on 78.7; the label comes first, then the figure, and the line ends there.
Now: 25
